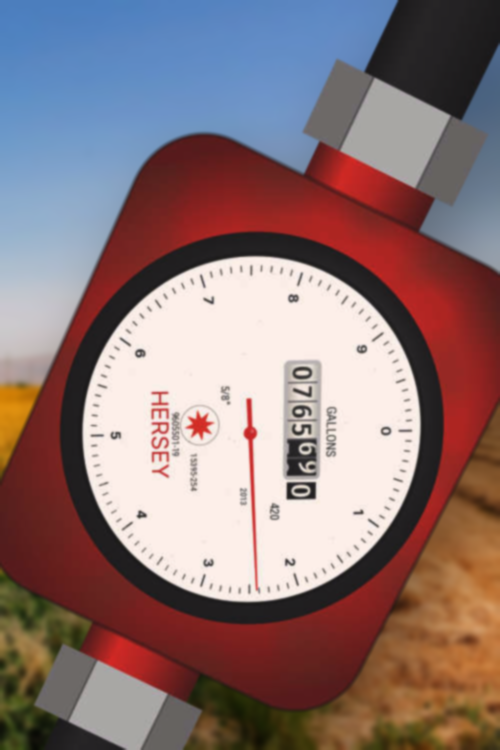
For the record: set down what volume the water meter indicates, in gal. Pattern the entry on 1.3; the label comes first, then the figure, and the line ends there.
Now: 765692.4
